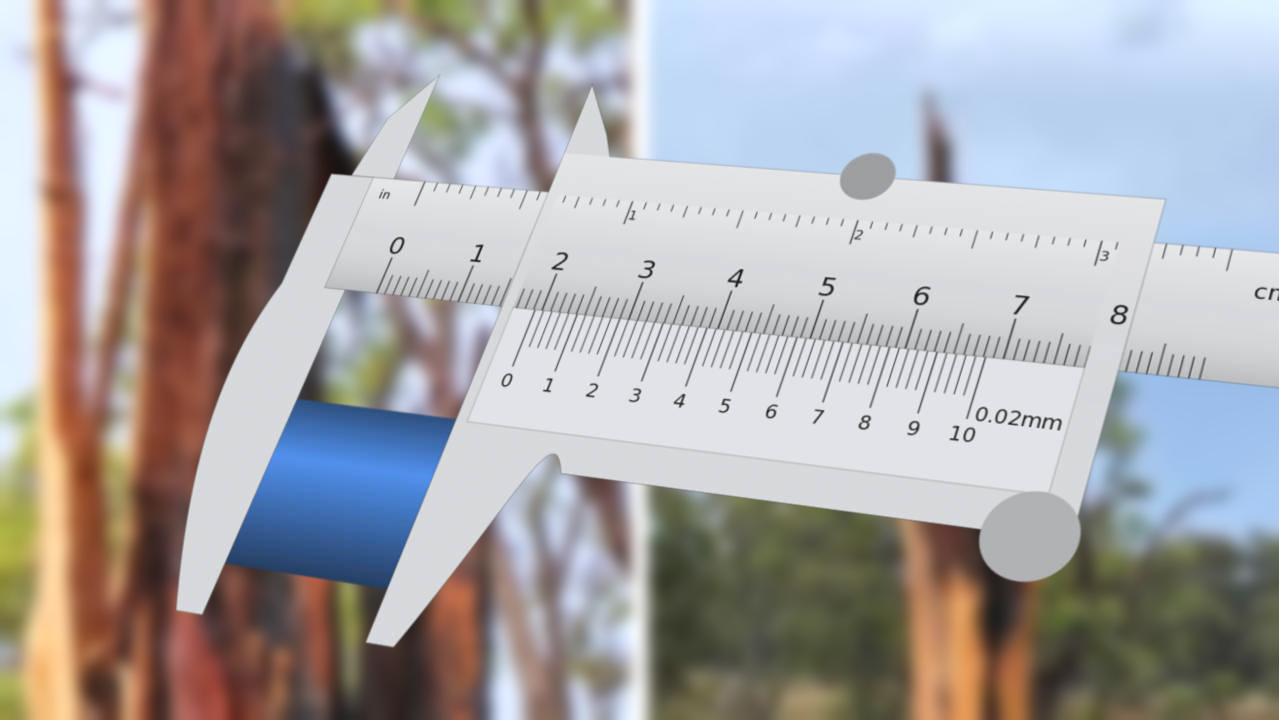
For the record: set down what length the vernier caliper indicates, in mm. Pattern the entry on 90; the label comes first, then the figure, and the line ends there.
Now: 19.2
